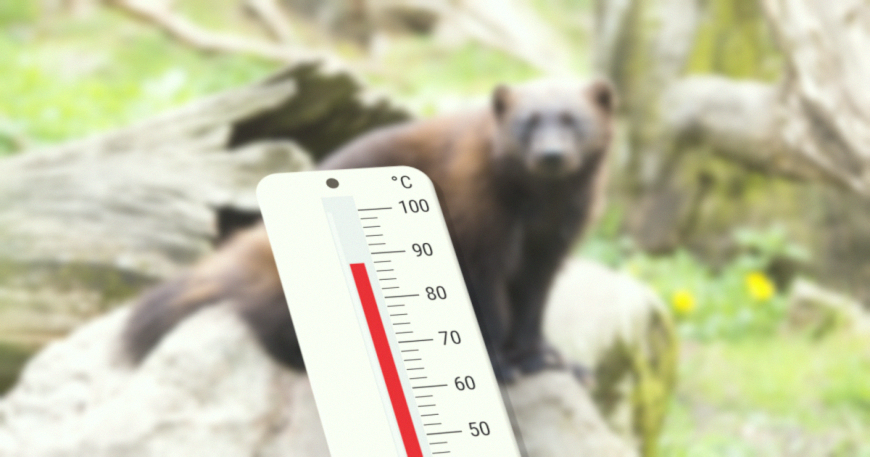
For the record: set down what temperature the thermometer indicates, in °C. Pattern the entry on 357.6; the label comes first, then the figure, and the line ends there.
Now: 88
